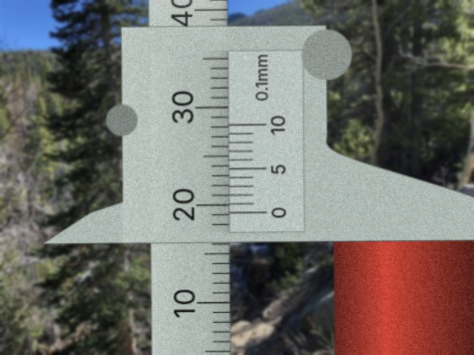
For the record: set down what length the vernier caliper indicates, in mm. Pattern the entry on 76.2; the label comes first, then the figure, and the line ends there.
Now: 19.2
